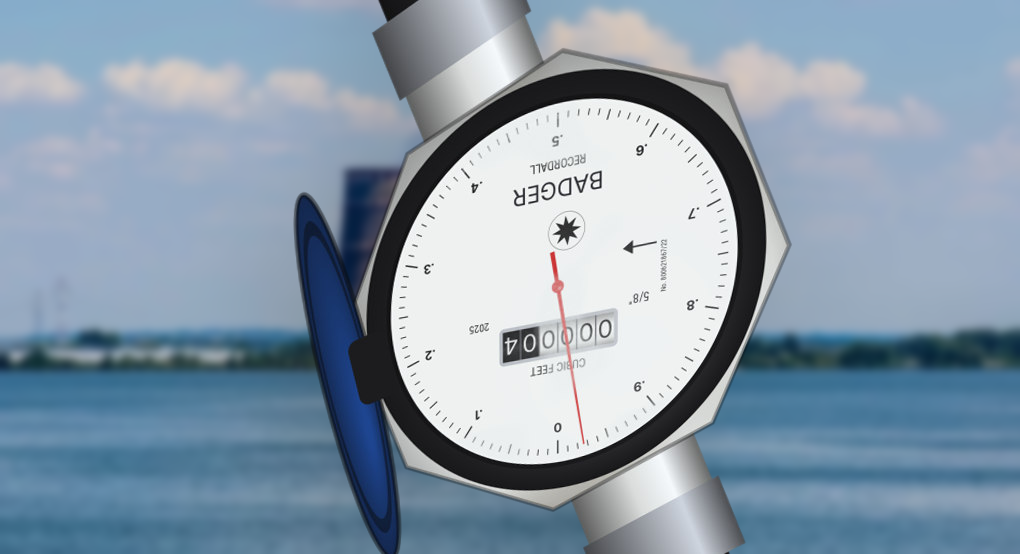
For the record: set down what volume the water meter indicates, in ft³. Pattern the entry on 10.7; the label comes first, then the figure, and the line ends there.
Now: 3.97
